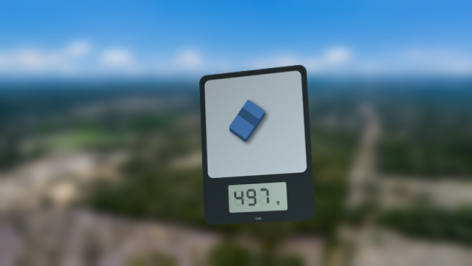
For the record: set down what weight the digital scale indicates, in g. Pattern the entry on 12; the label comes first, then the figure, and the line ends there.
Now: 497
